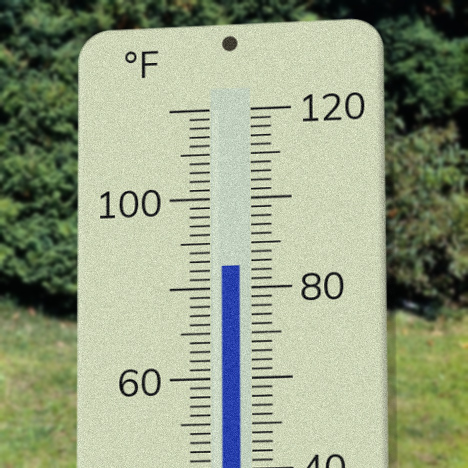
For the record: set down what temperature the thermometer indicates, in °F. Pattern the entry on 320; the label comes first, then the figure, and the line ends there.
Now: 85
